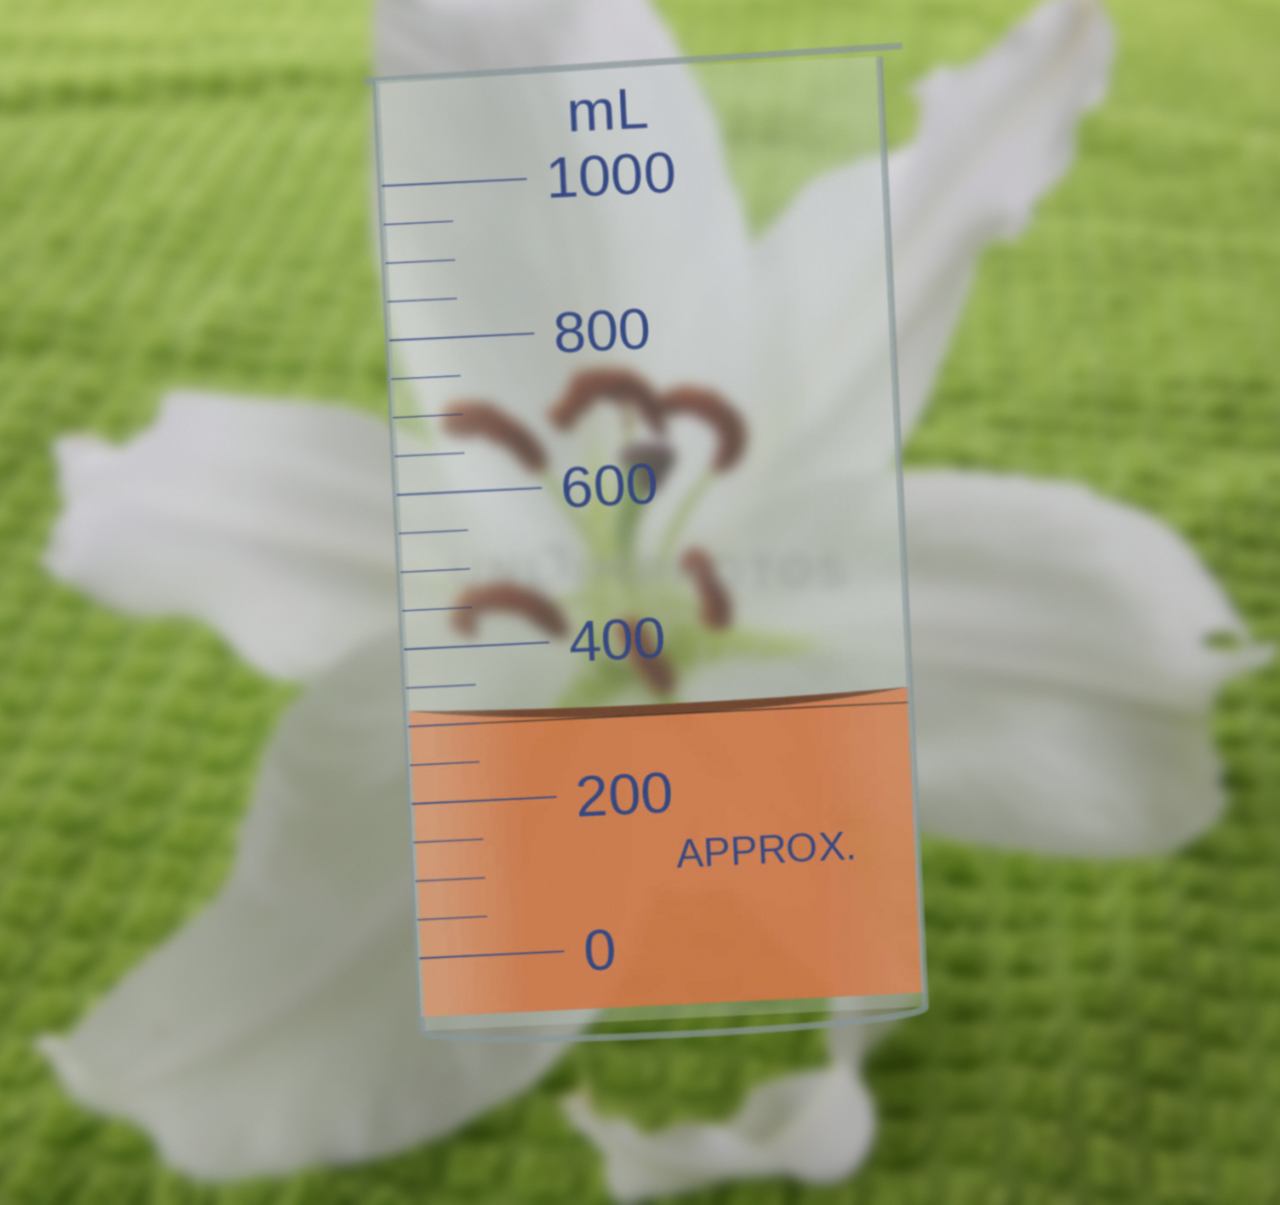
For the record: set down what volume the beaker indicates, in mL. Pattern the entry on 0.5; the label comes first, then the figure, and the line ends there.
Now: 300
